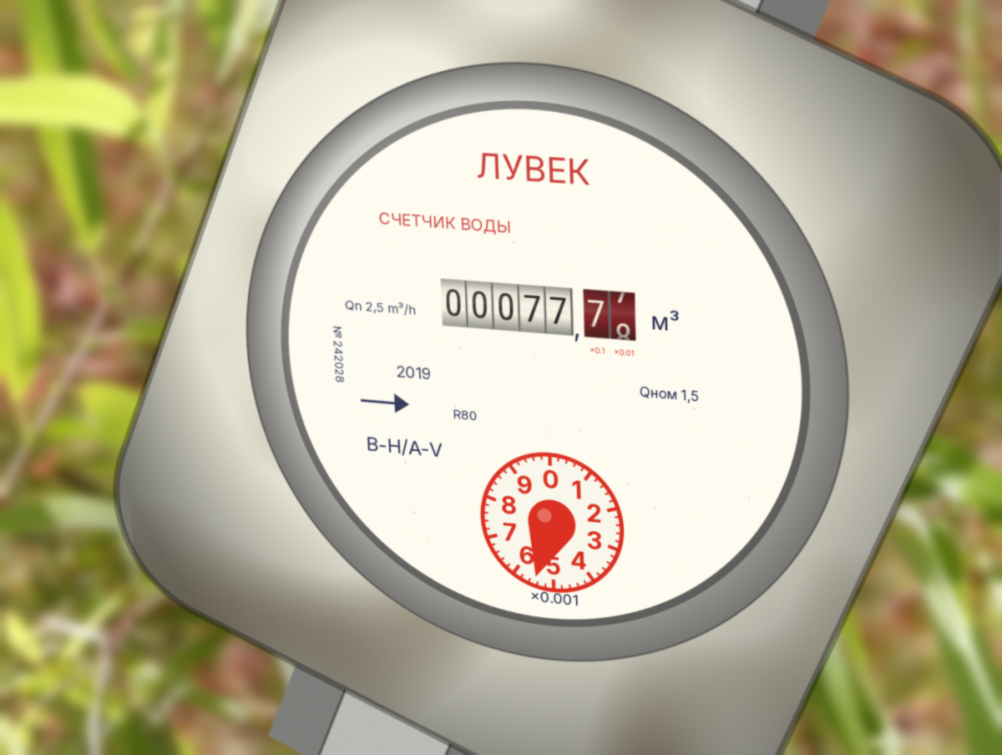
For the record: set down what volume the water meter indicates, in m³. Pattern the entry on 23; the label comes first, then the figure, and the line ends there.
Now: 77.775
